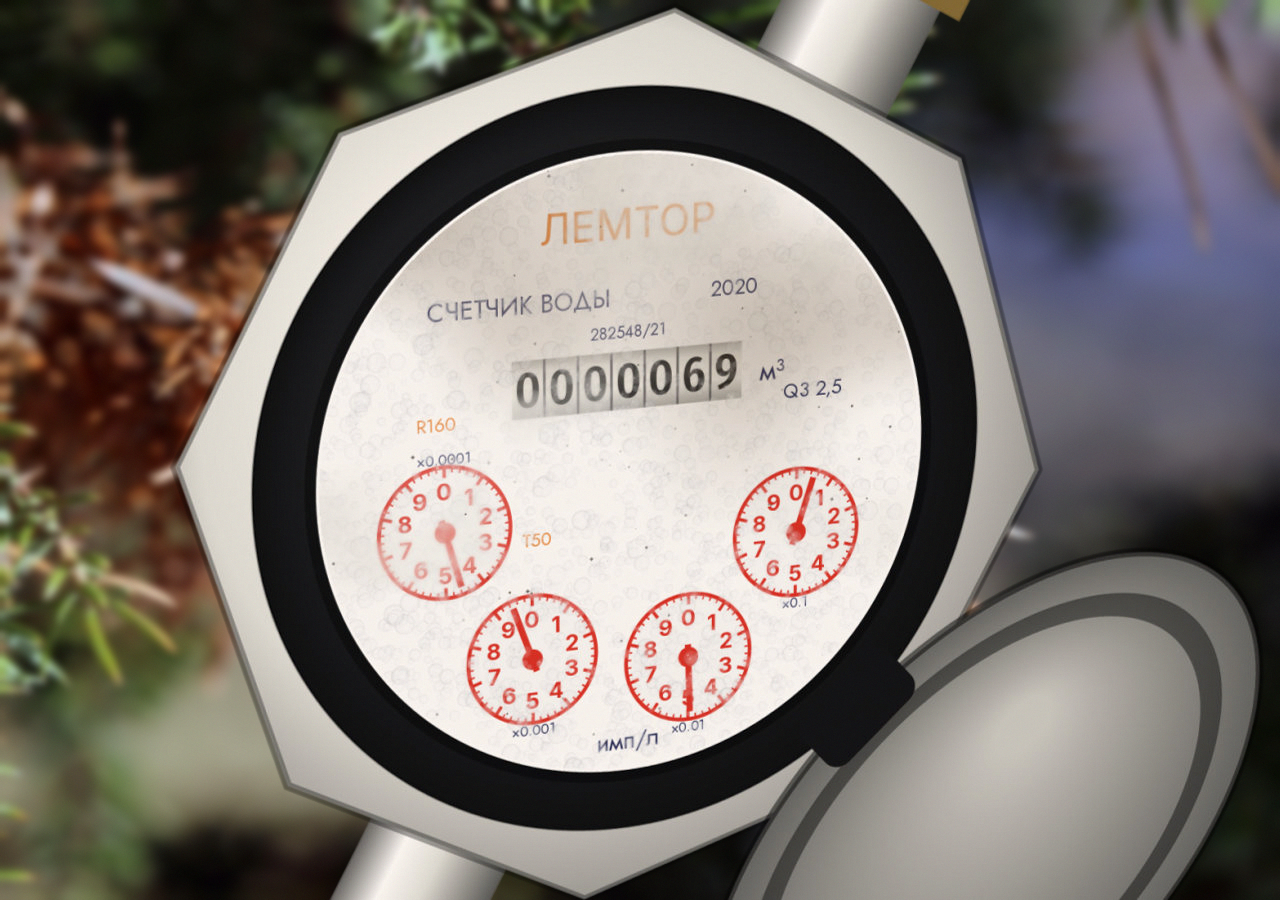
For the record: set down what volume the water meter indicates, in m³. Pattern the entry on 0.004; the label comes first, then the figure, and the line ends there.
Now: 69.0494
